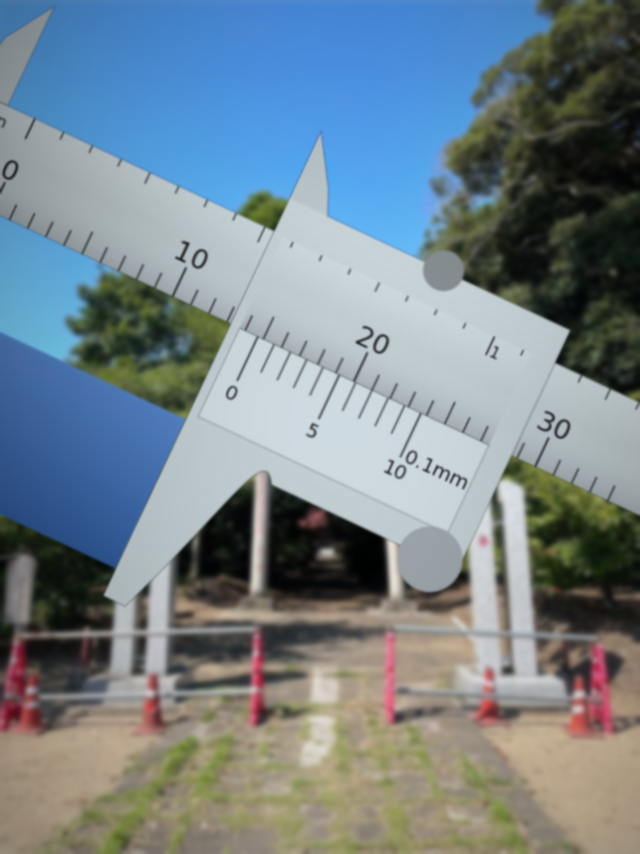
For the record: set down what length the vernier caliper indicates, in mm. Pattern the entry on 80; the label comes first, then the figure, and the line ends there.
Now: 14.7
